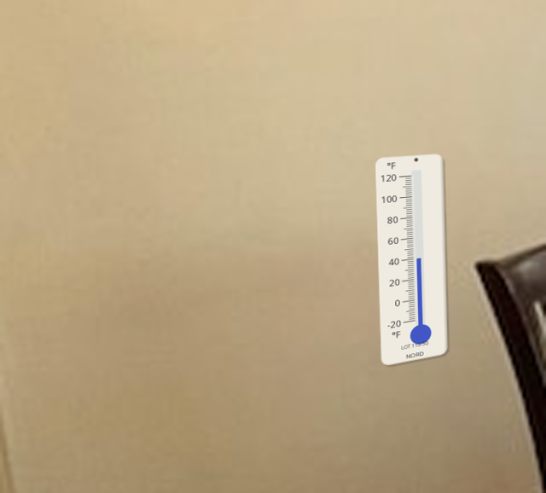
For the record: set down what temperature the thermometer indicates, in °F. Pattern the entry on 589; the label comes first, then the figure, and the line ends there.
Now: 40
